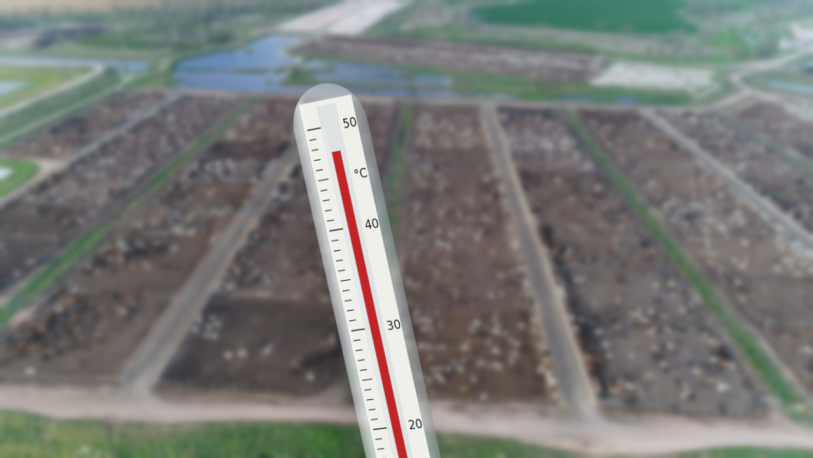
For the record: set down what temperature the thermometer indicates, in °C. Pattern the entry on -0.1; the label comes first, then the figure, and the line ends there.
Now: 47.5
